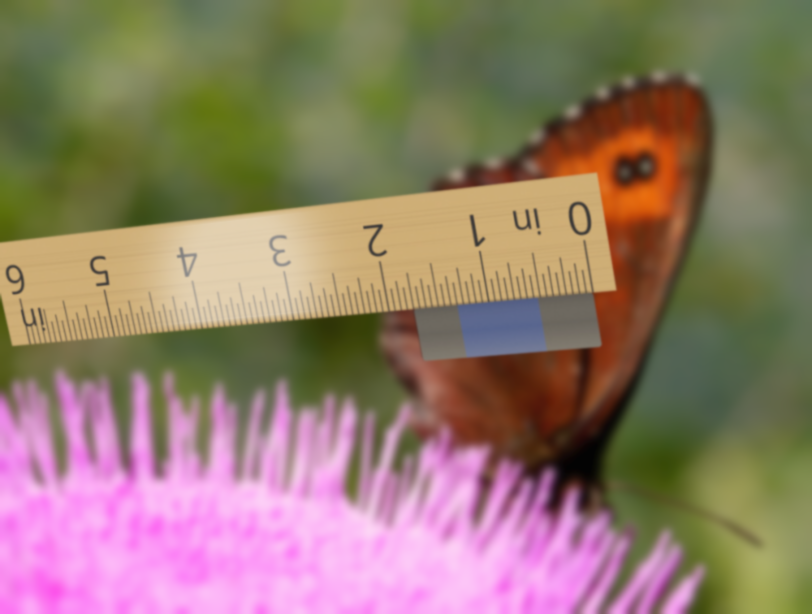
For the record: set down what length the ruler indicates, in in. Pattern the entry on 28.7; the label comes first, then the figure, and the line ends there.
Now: 1.75
